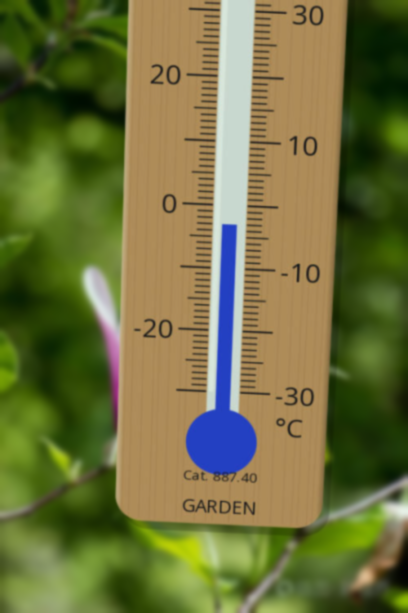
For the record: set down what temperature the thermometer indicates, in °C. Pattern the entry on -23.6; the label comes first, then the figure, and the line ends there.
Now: -3
